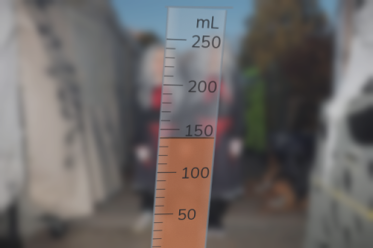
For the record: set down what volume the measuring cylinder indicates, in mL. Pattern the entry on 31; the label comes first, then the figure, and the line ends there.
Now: 140
